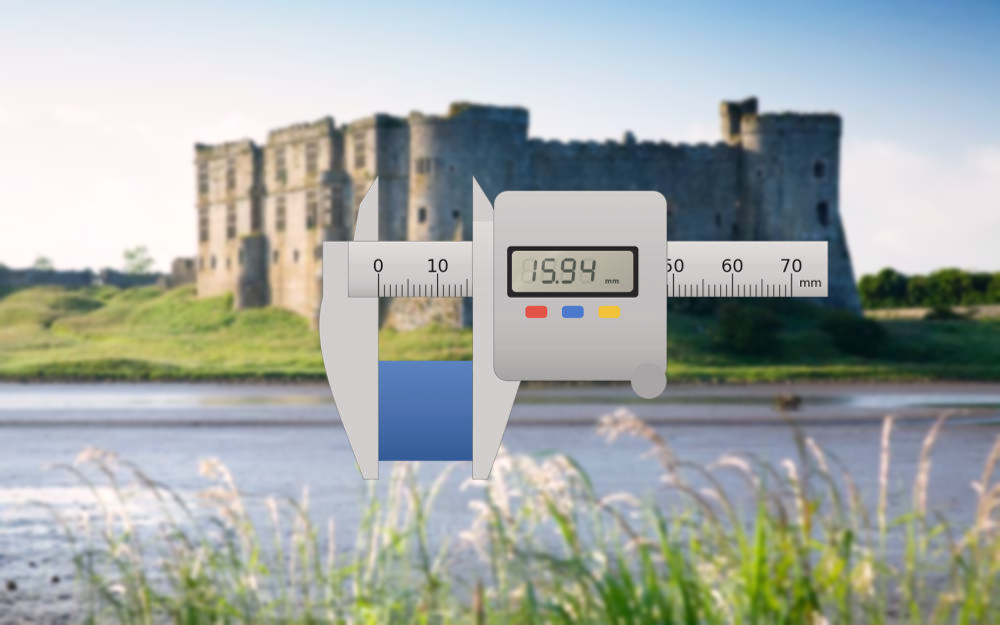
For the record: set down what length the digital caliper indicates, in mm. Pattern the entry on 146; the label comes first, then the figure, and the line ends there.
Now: 15.94
